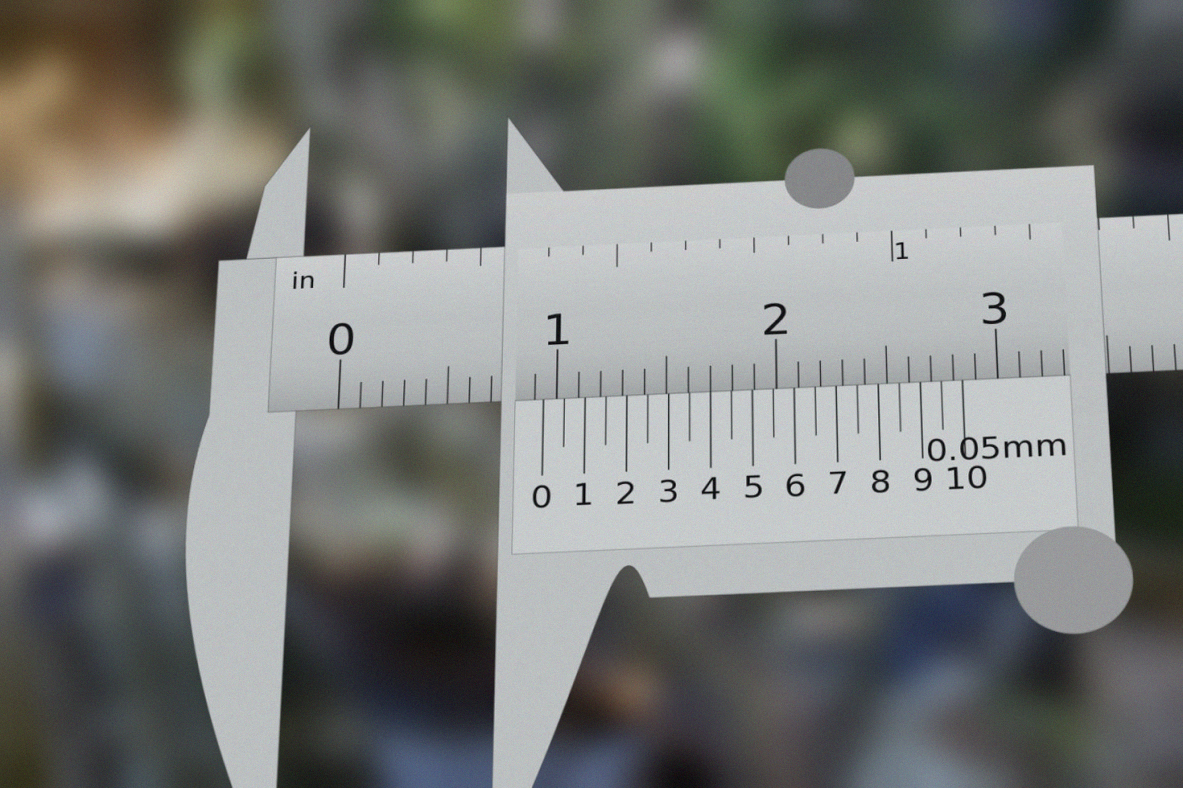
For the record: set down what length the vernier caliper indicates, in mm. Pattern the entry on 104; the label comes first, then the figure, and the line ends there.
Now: 9.40
